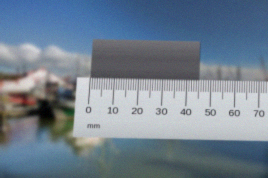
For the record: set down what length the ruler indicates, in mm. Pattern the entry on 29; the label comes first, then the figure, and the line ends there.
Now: 45
